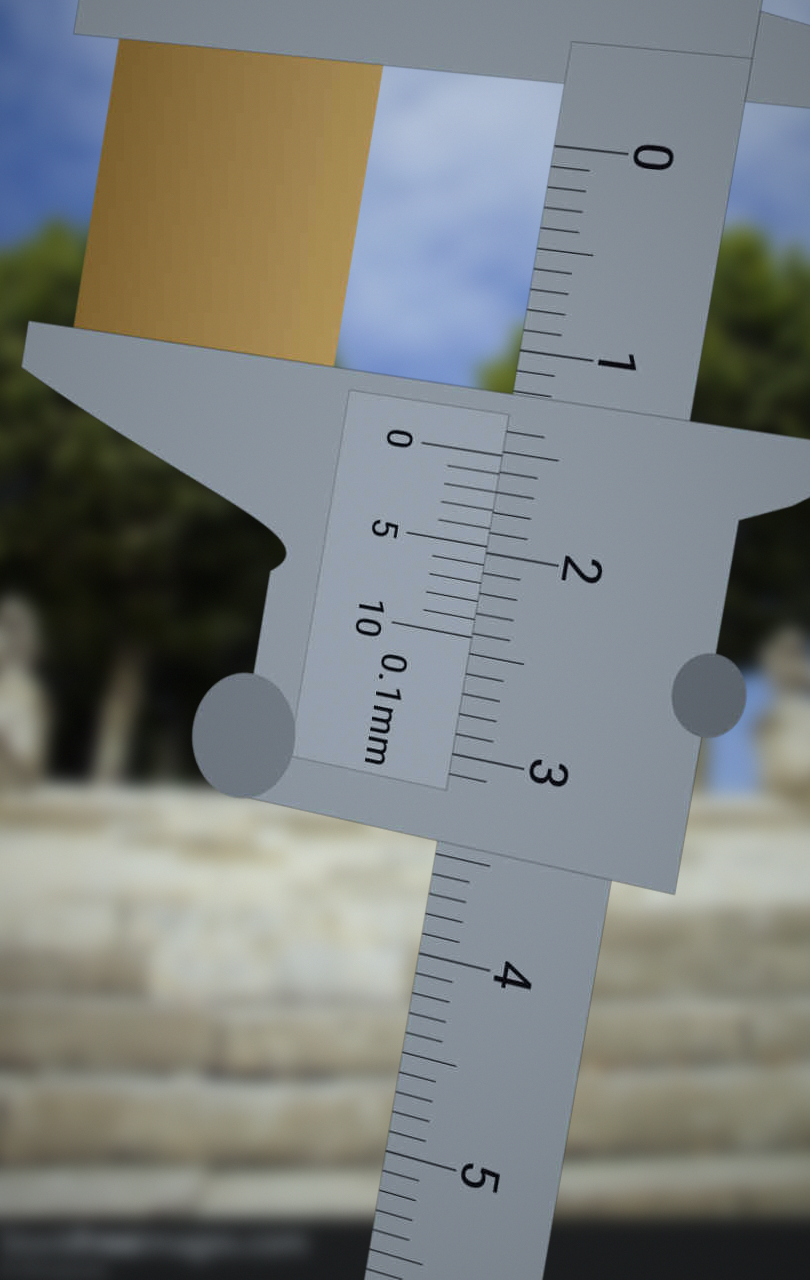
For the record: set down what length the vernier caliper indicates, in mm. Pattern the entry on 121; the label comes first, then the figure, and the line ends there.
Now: 15.2
